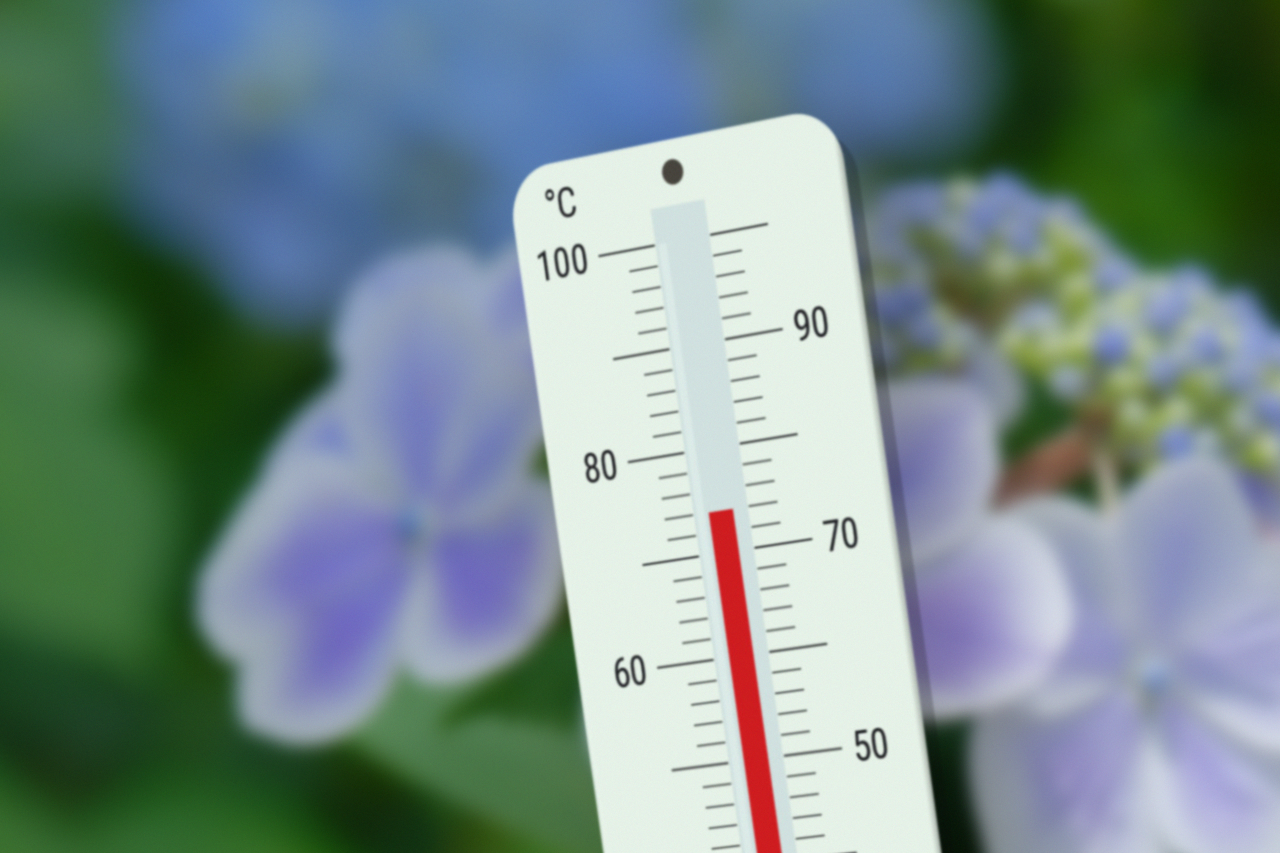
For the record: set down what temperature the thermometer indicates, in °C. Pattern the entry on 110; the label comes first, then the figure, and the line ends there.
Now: 74
